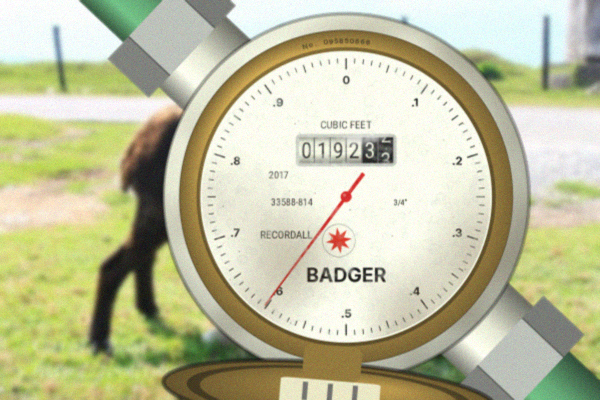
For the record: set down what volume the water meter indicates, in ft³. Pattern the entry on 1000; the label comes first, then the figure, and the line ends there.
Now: 19232.60
